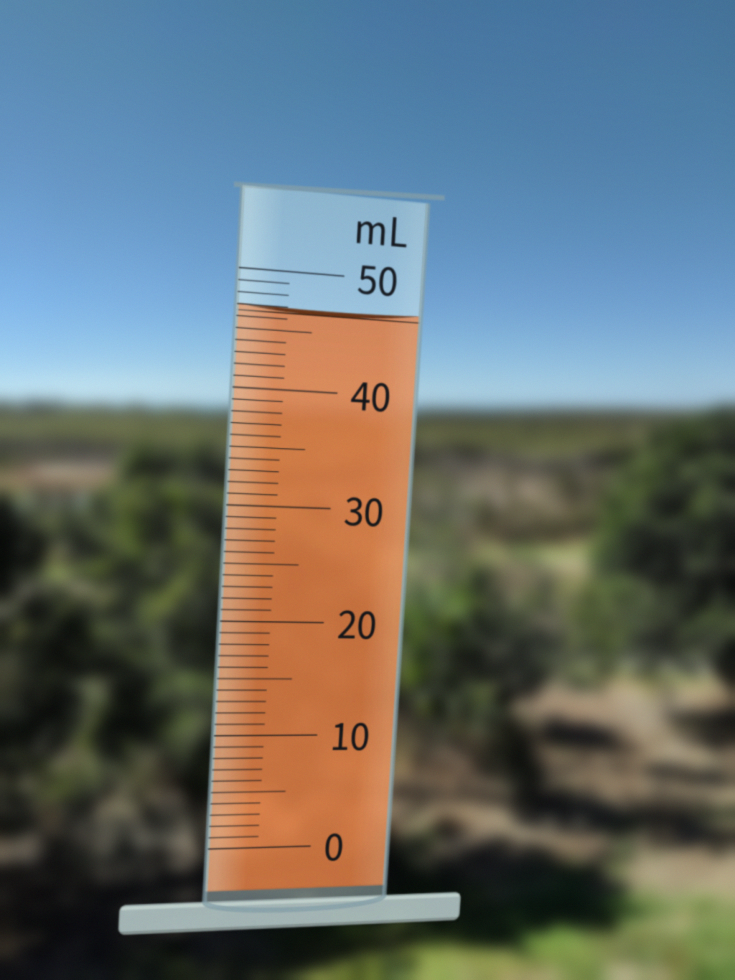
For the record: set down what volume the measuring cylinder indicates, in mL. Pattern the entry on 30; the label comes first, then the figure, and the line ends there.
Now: 46.5
